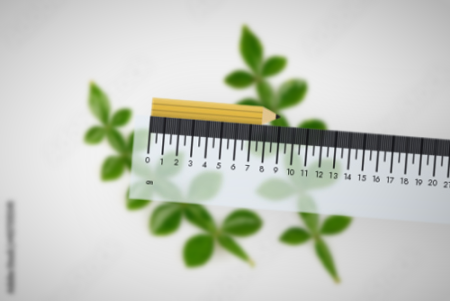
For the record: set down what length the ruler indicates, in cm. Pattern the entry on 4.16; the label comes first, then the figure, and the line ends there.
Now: 9
